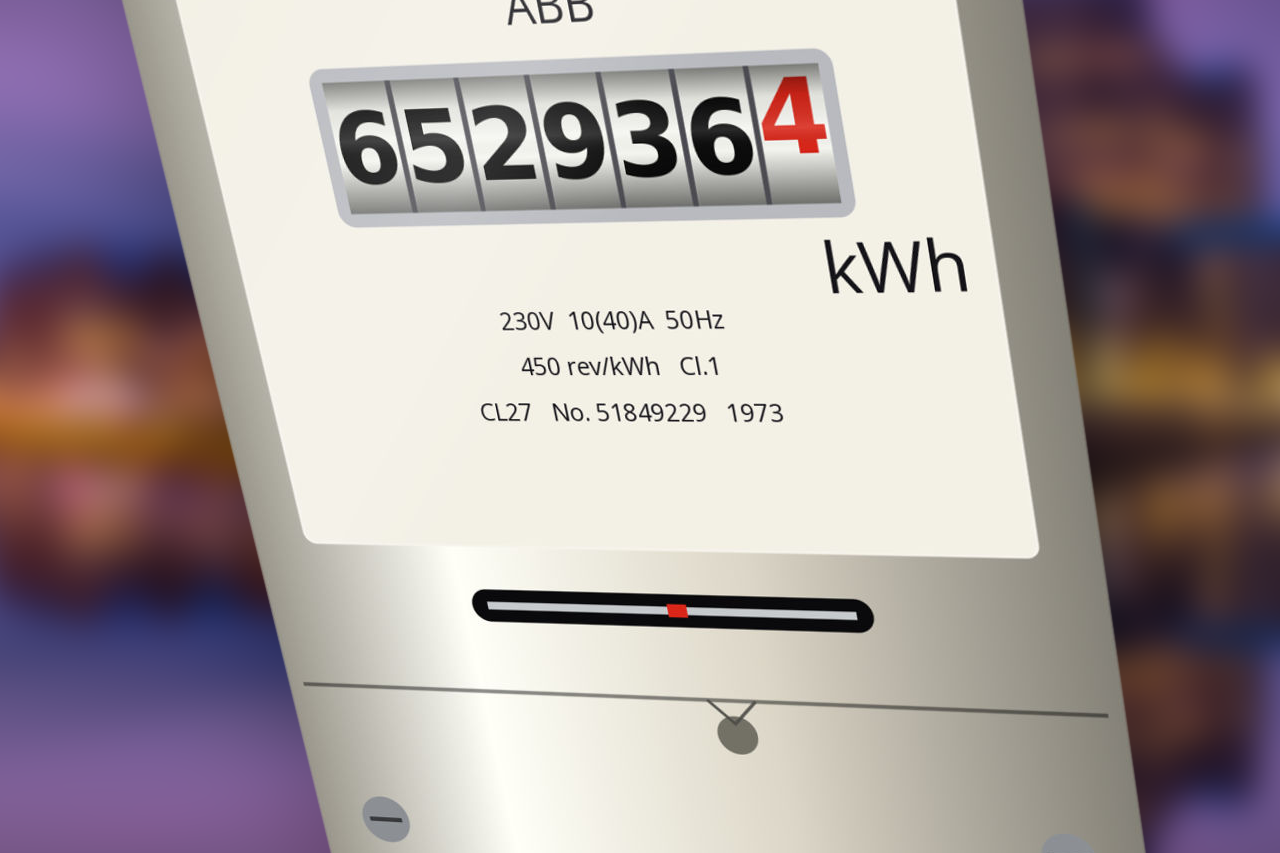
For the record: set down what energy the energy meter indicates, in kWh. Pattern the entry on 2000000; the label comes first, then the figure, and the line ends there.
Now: 652936.4
